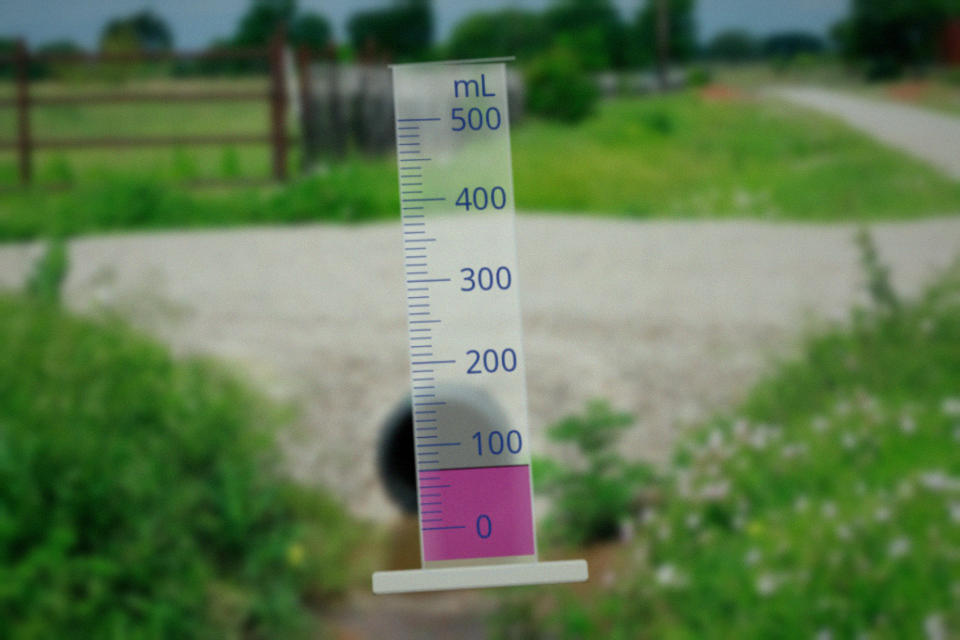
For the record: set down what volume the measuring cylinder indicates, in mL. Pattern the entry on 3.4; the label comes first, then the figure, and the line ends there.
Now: 70
